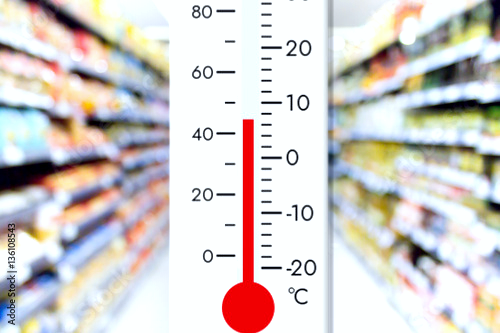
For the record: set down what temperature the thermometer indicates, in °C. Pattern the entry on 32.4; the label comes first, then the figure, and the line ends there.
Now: 7
